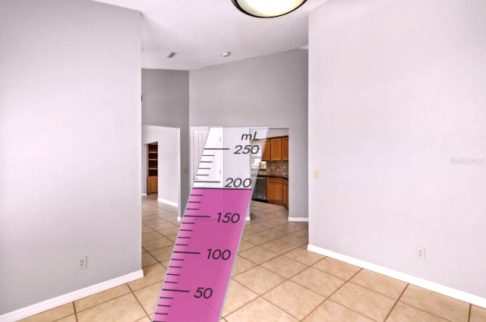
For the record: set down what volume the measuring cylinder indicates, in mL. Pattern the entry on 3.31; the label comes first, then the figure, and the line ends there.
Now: 190
